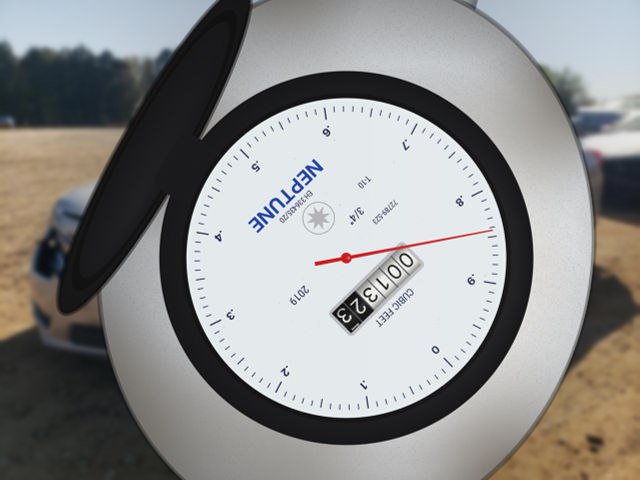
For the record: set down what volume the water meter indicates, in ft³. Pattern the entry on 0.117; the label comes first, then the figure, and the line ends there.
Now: 1322.84
